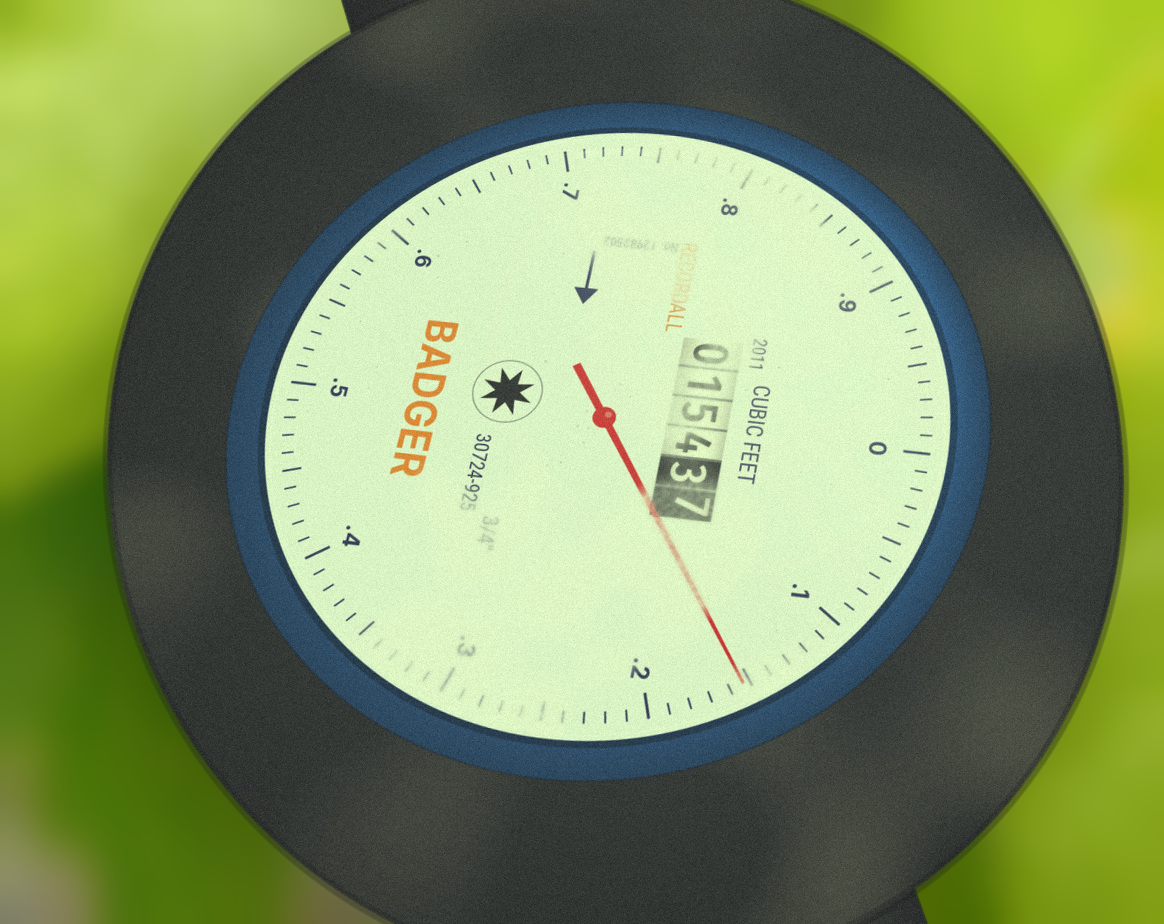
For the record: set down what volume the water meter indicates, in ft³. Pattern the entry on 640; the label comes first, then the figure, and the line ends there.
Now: 15437.15
